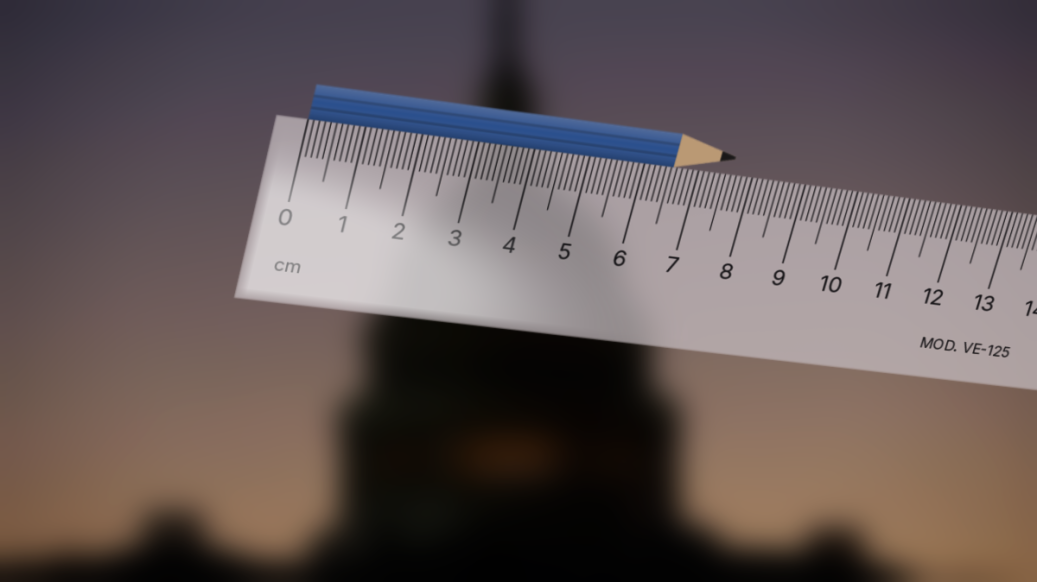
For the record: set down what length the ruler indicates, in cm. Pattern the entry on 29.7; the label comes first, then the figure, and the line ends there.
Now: 7.6
